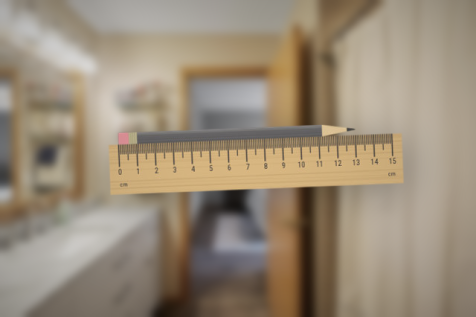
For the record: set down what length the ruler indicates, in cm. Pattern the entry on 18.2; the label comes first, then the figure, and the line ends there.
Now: 13
